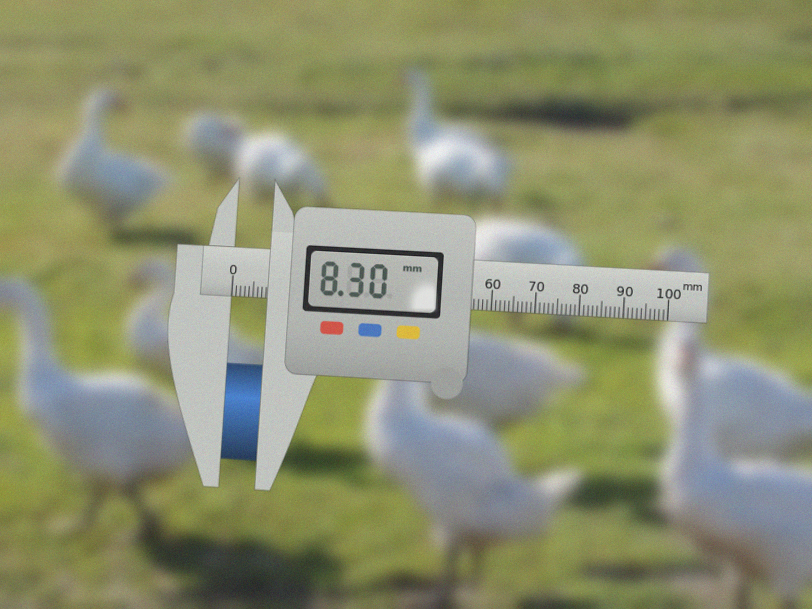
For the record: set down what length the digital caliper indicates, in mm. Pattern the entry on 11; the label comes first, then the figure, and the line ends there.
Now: 8.30
